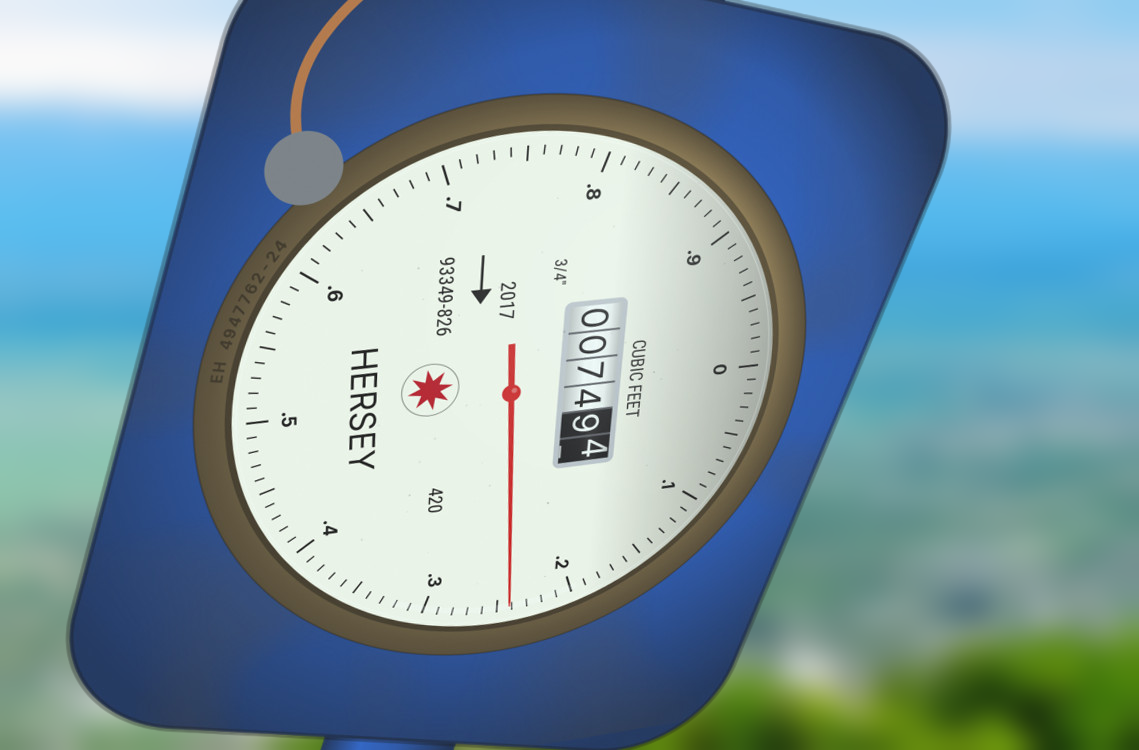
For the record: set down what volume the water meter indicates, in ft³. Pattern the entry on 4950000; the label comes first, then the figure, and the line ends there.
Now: 7494.24
